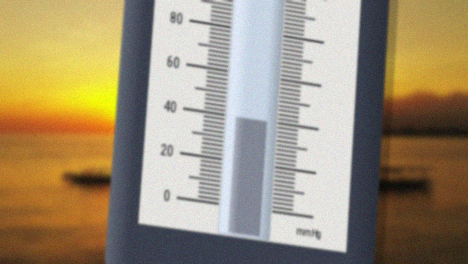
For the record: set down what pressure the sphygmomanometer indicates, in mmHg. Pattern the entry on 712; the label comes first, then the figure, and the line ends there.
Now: 40
